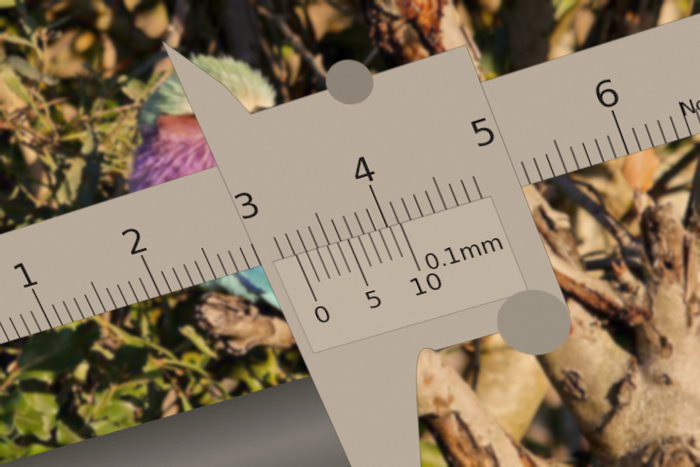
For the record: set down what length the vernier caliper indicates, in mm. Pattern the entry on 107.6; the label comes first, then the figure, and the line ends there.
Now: 32.1
